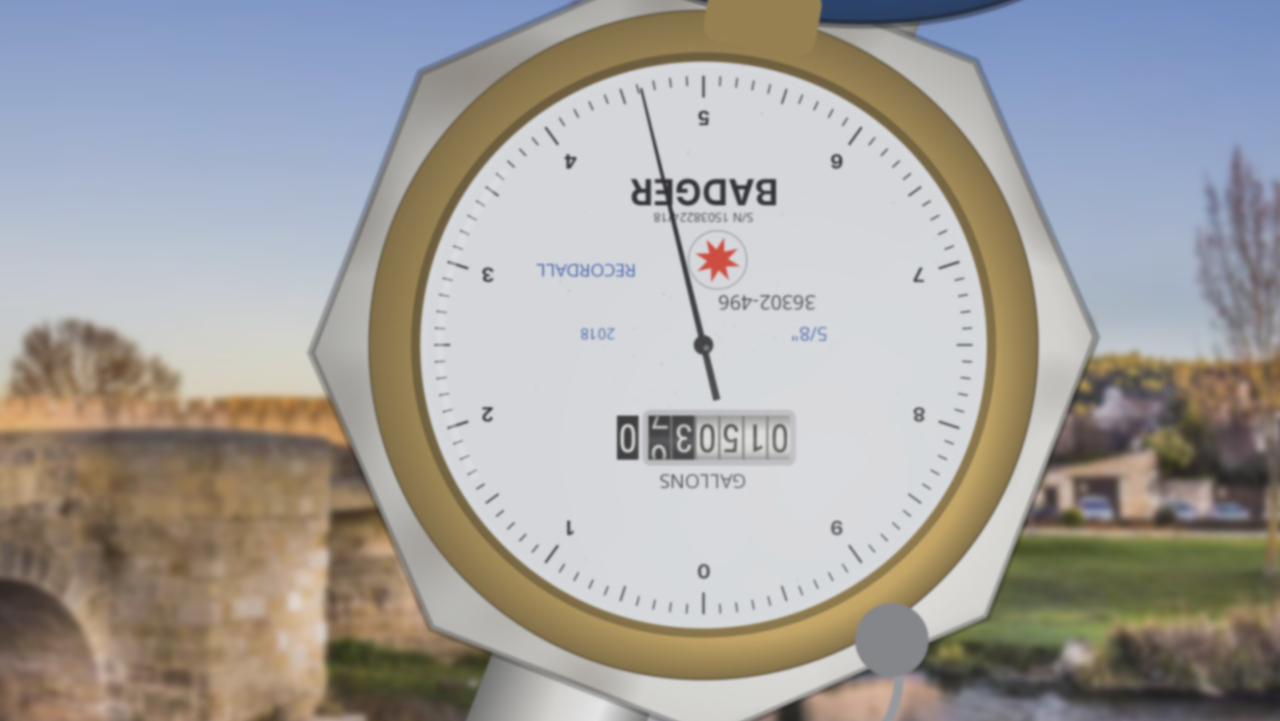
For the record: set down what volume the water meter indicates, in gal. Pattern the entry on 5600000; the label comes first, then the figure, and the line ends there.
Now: 150364.6
